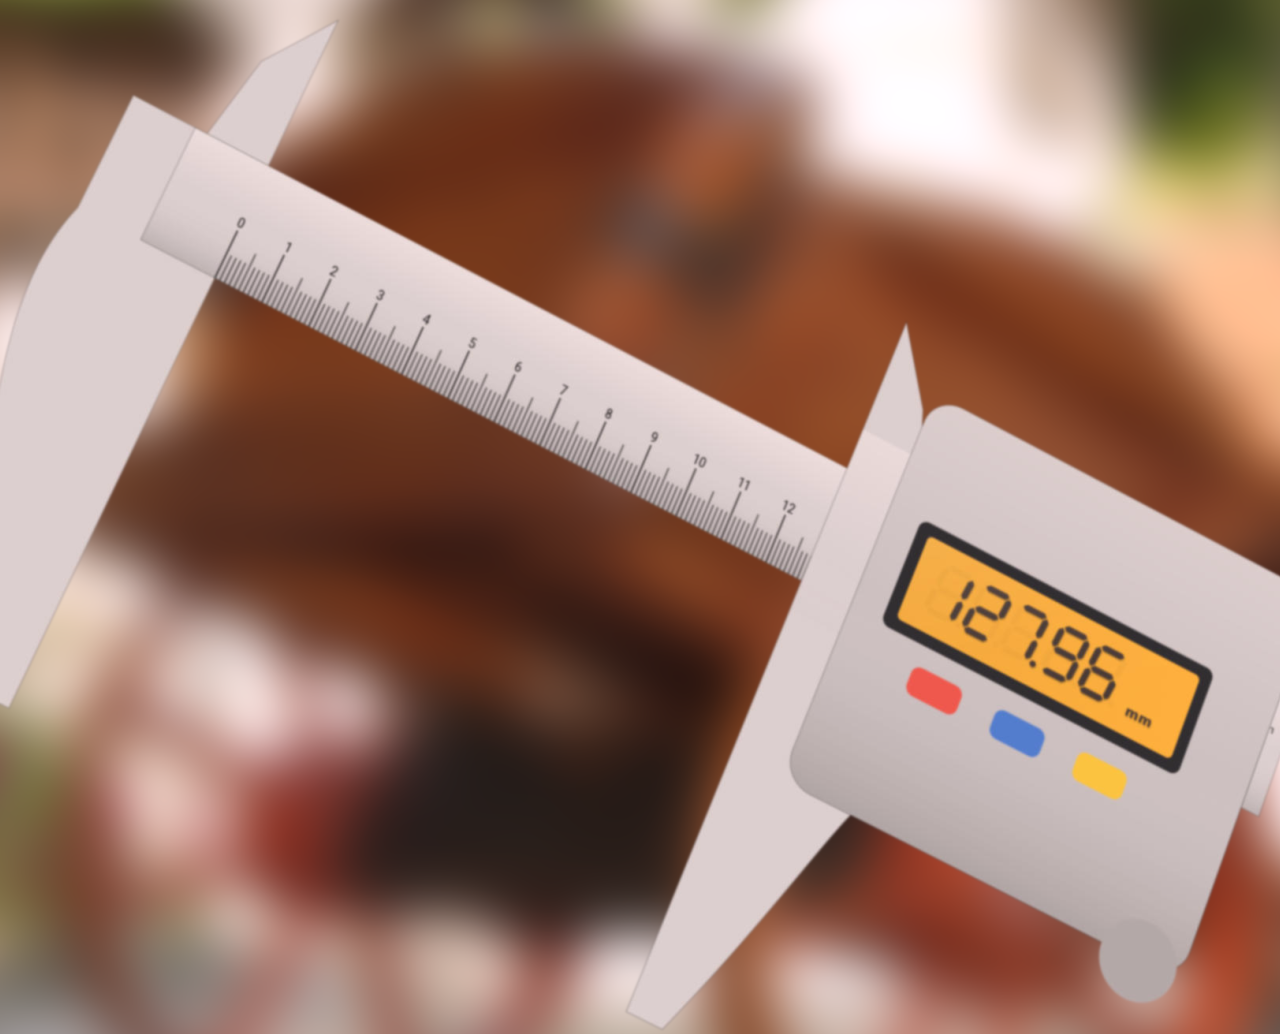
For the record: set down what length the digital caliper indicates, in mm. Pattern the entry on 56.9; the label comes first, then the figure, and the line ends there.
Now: 127.96
